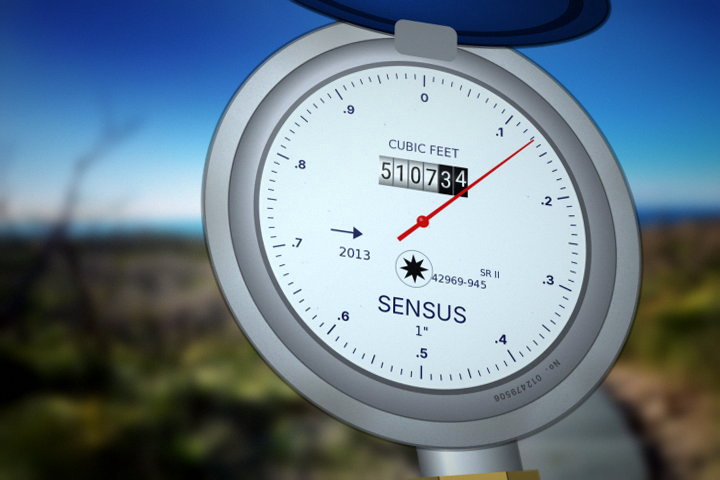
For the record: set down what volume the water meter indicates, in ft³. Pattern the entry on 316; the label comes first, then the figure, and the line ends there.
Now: 510734.13
